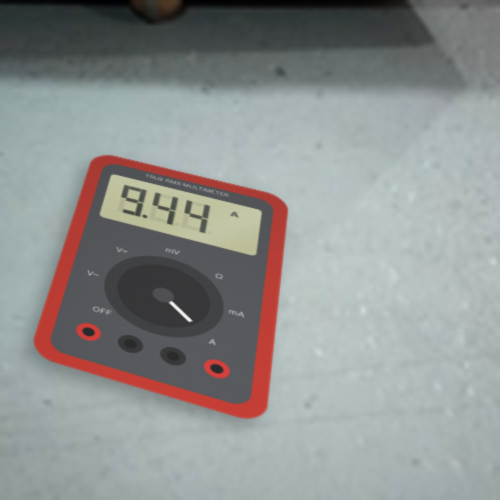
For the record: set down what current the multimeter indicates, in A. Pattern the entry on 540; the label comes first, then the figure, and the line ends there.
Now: 9.44
